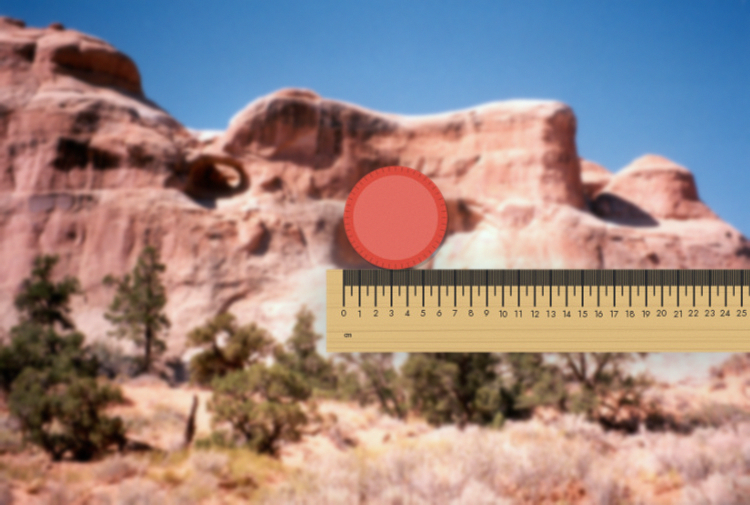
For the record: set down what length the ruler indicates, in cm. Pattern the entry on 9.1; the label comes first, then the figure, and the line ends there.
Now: 6.5
